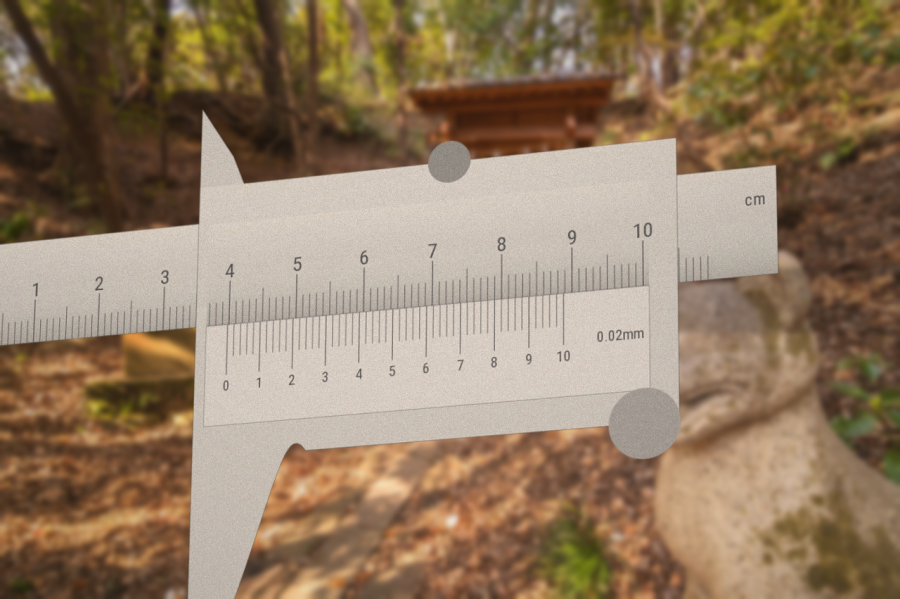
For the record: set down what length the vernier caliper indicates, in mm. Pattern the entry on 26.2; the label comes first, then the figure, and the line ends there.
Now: 39.8
